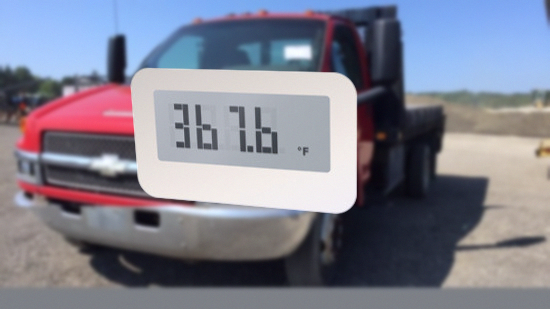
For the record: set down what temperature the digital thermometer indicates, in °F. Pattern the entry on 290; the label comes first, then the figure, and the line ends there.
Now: 367.6
